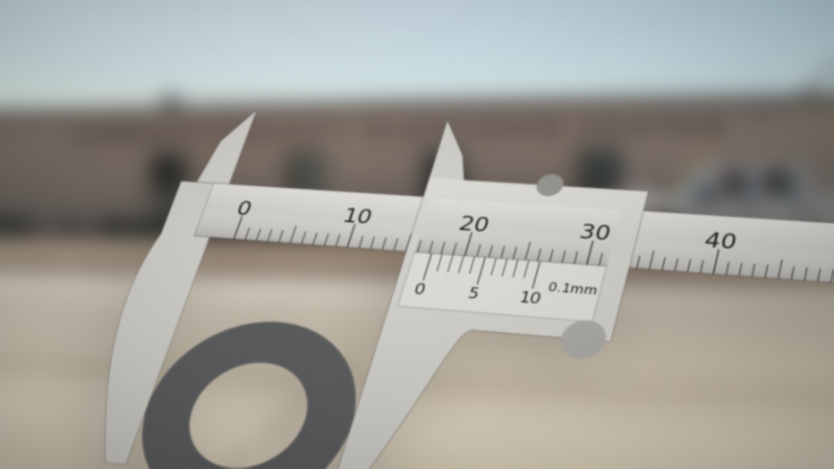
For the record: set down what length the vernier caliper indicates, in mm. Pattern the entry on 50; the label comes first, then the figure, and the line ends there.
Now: 17.2
